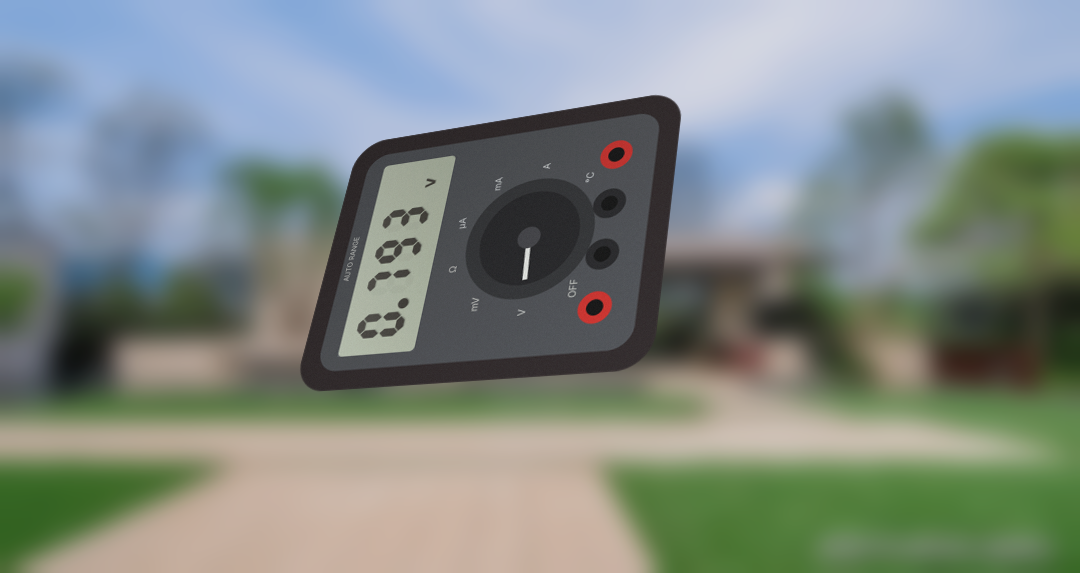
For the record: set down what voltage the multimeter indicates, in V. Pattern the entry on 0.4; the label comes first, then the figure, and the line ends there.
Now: 0.793
